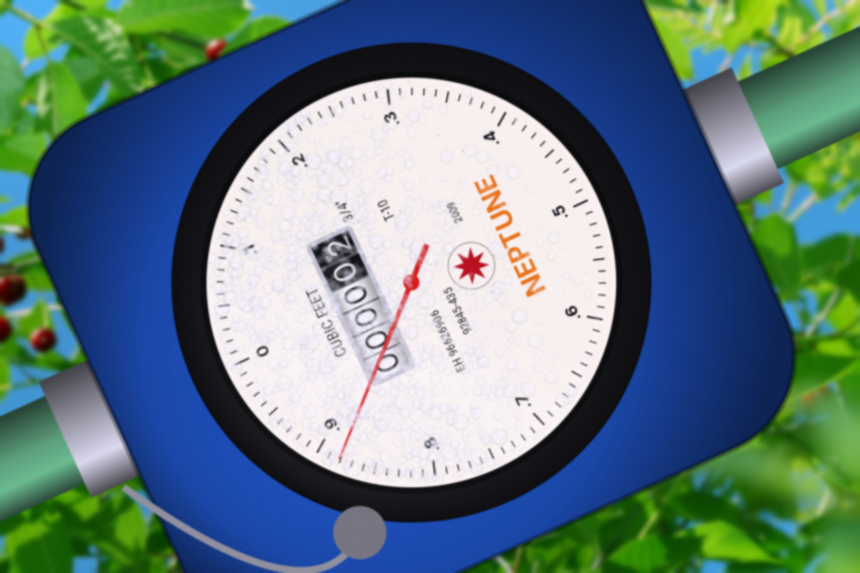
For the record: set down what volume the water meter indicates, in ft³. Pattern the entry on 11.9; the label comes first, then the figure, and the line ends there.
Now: 1.88
